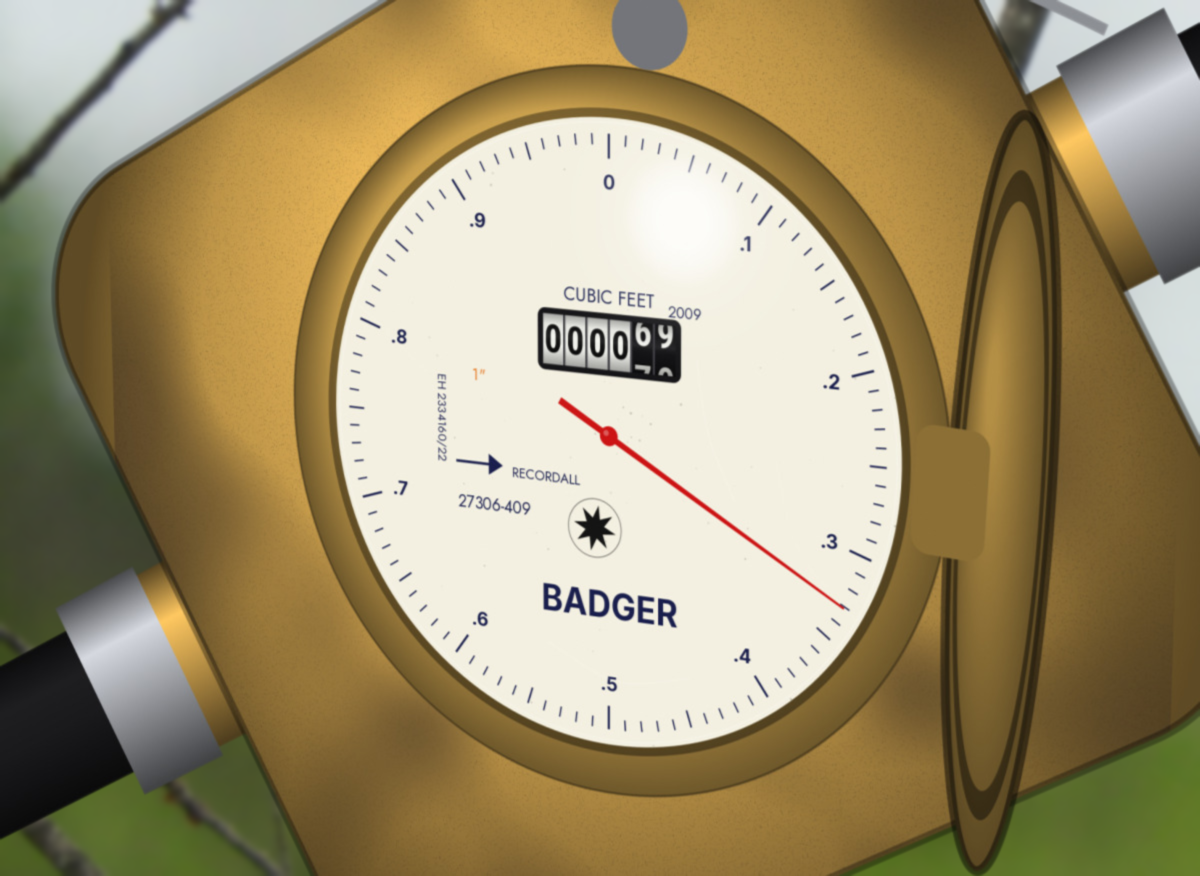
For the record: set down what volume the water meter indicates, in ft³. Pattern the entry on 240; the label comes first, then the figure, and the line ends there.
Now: 69.33
